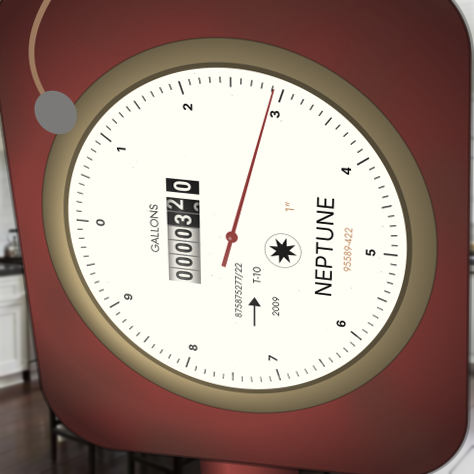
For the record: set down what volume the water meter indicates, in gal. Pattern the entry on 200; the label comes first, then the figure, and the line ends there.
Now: 322.9
